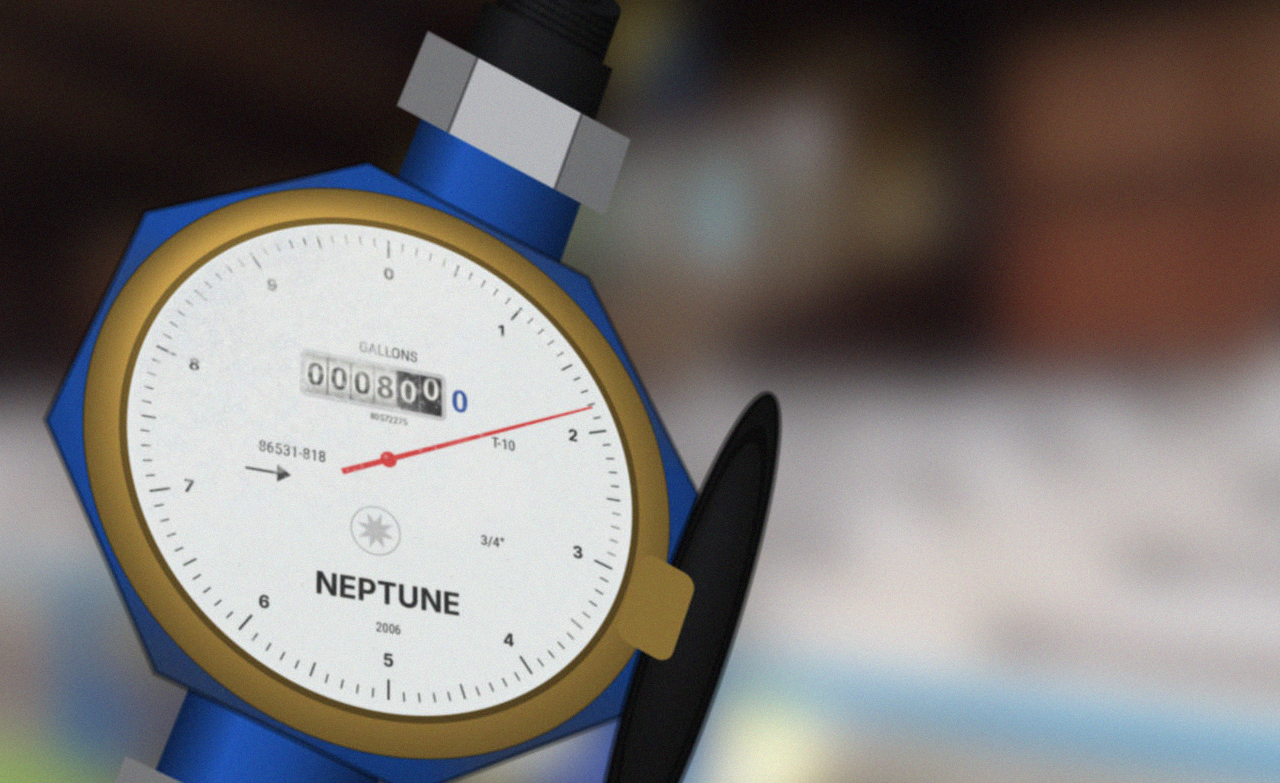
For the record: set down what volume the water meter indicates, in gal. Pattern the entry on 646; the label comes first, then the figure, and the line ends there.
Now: 8001.8
